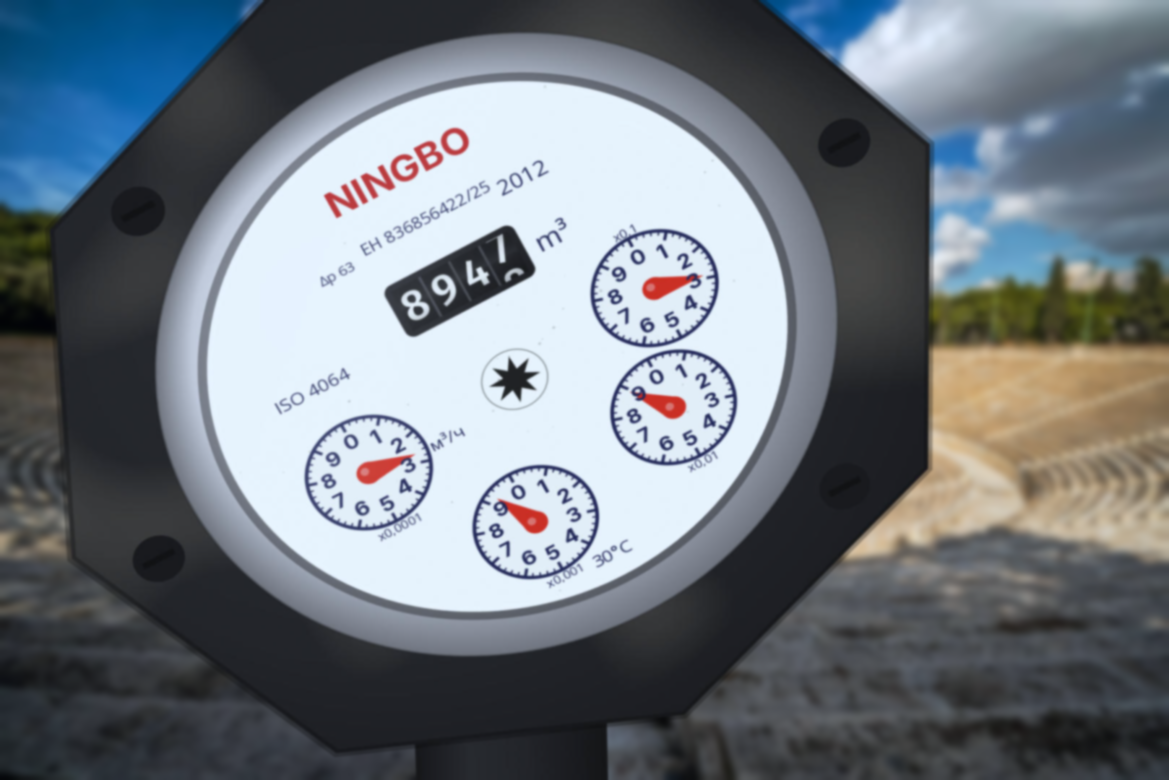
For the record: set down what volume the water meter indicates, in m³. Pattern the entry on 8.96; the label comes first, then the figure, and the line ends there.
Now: 8947.2892
